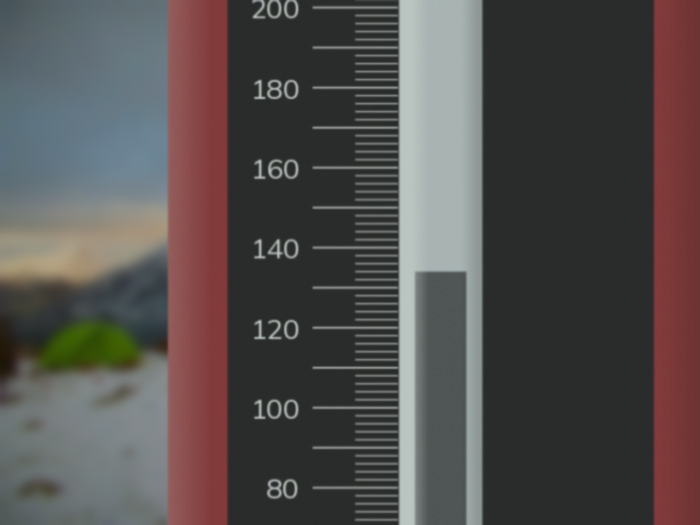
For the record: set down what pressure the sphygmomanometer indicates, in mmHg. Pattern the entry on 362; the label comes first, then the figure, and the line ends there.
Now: 134
